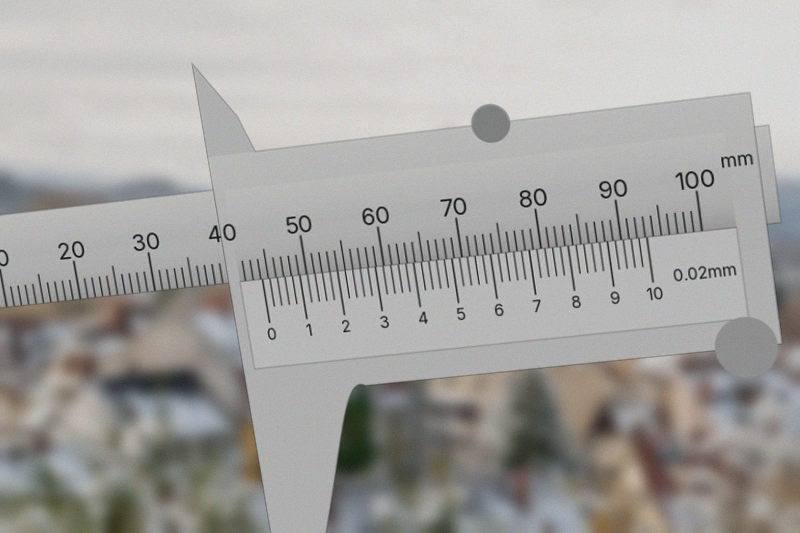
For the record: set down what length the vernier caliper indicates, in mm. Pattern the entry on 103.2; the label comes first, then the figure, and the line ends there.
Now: 44.2
